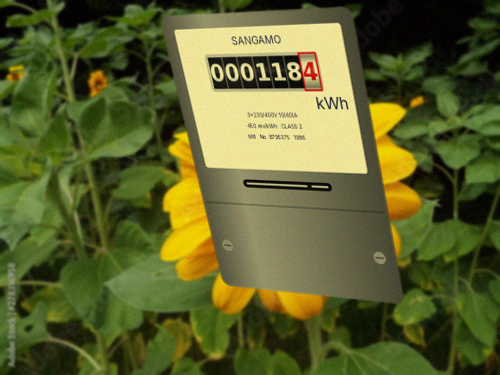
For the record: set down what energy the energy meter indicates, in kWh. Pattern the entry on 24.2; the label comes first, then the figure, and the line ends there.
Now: 118.4
